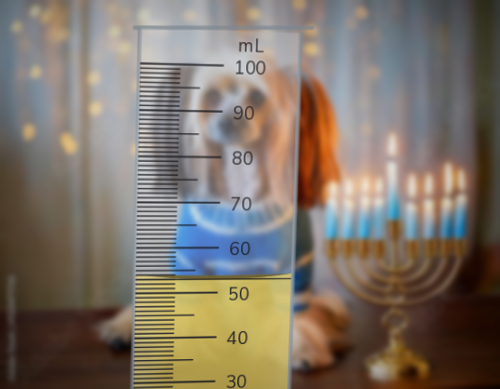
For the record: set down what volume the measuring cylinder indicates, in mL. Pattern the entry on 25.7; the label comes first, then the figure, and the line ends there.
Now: 53
